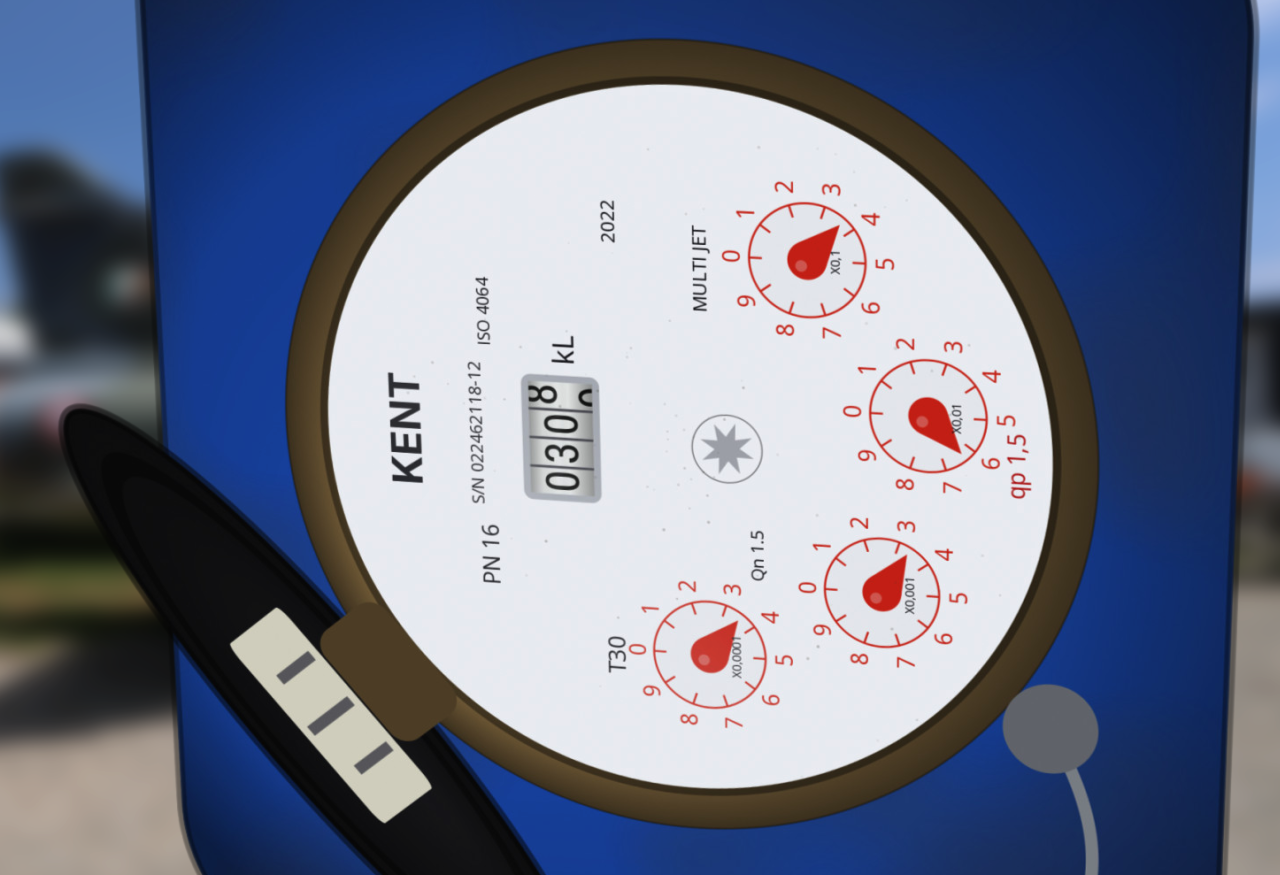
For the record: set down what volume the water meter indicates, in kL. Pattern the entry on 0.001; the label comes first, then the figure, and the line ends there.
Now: 308.3633
